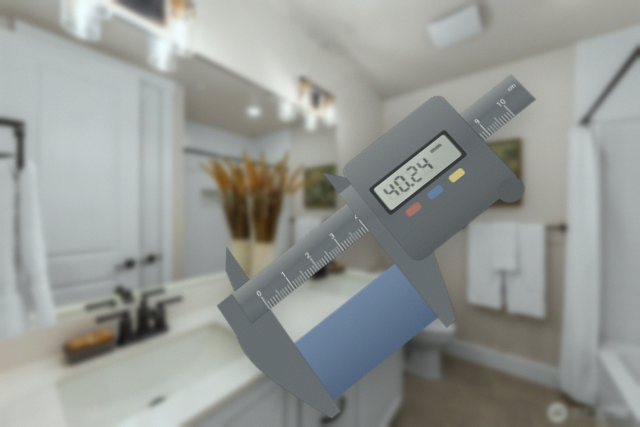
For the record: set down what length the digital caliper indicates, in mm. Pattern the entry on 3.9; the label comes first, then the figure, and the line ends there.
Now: 40.24
